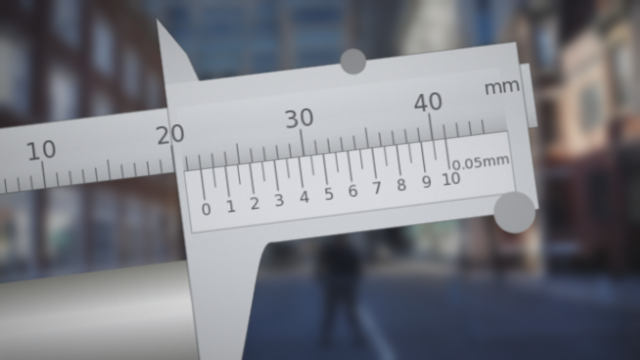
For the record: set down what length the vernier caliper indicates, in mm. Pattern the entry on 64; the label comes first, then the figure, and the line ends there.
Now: 22.0
